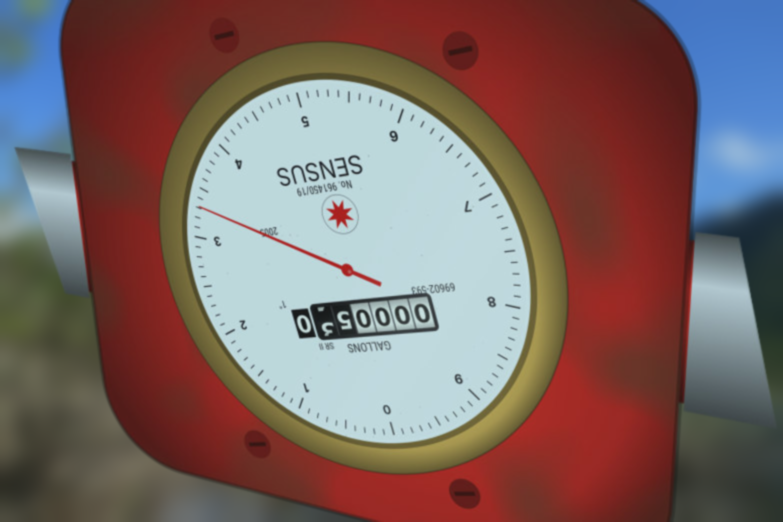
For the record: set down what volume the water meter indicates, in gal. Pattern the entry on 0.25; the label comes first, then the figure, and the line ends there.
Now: 533.3
